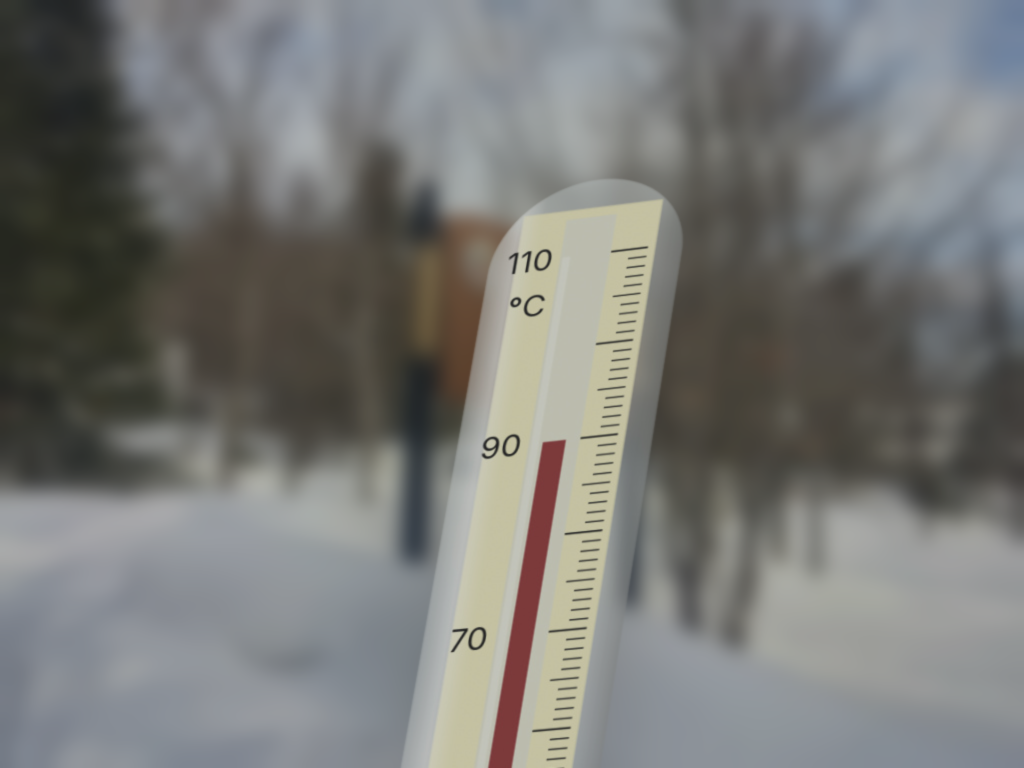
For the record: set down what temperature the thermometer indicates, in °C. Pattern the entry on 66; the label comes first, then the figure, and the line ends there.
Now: 90
